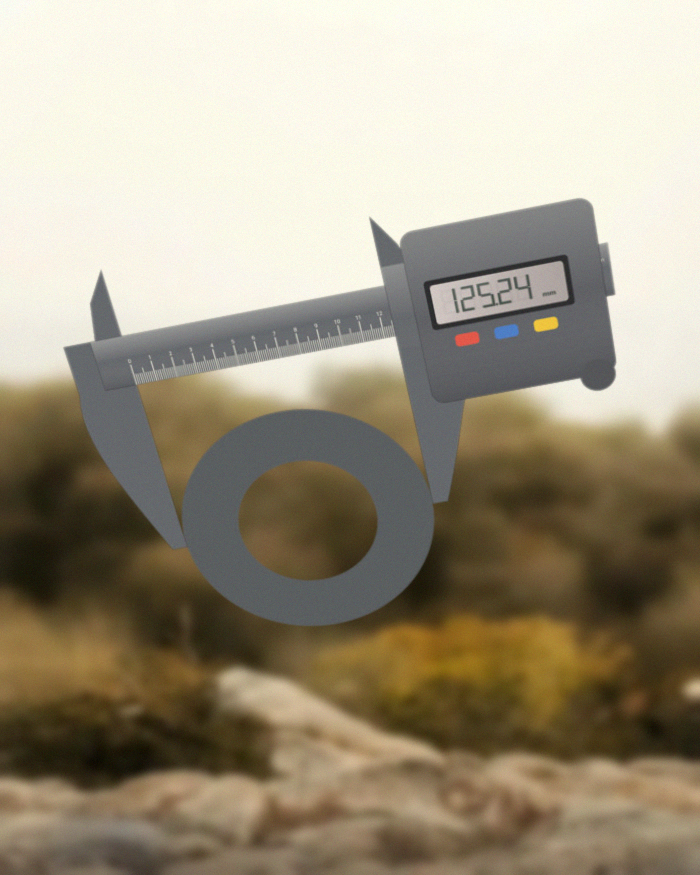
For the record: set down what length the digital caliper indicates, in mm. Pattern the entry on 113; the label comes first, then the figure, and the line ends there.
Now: 125.24
